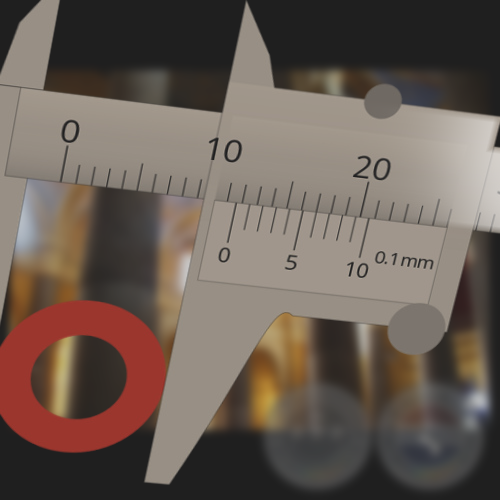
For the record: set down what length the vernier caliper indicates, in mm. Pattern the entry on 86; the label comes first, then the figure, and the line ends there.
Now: 11.6
